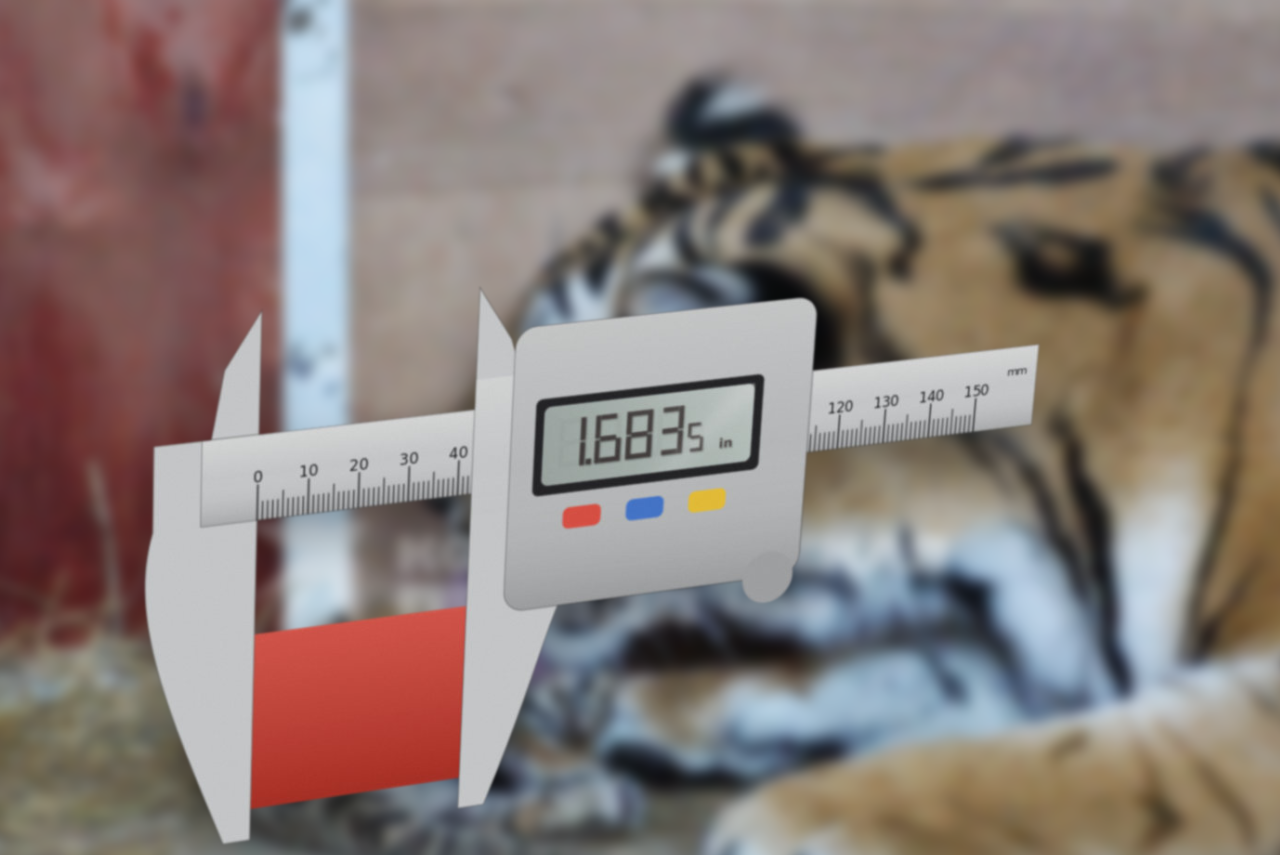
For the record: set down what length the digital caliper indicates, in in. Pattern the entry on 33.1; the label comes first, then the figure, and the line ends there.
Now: 1.6835
